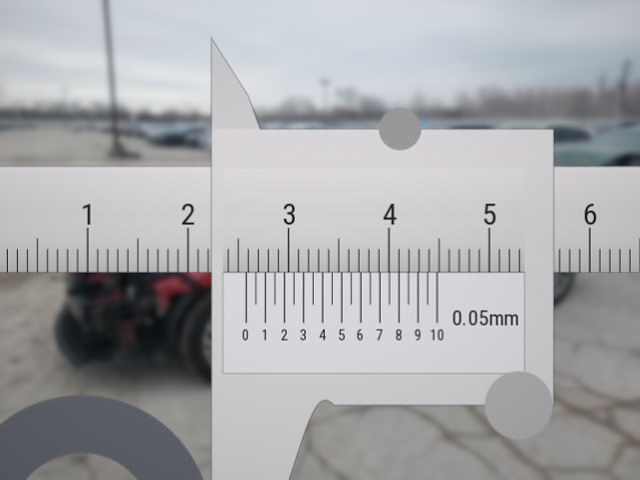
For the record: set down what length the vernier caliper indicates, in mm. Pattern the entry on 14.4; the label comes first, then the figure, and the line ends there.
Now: 25.8
